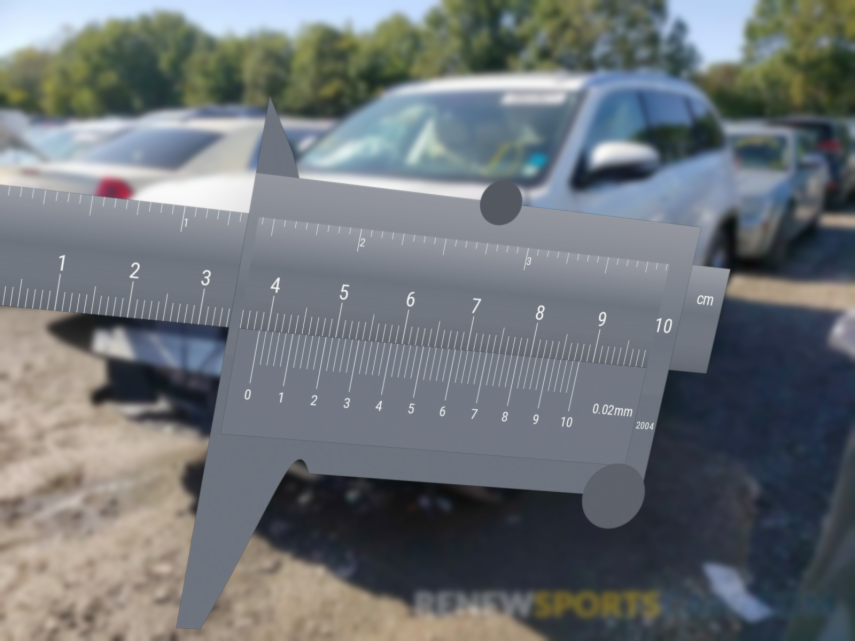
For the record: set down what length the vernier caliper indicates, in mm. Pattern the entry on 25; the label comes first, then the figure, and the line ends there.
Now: 38.8
